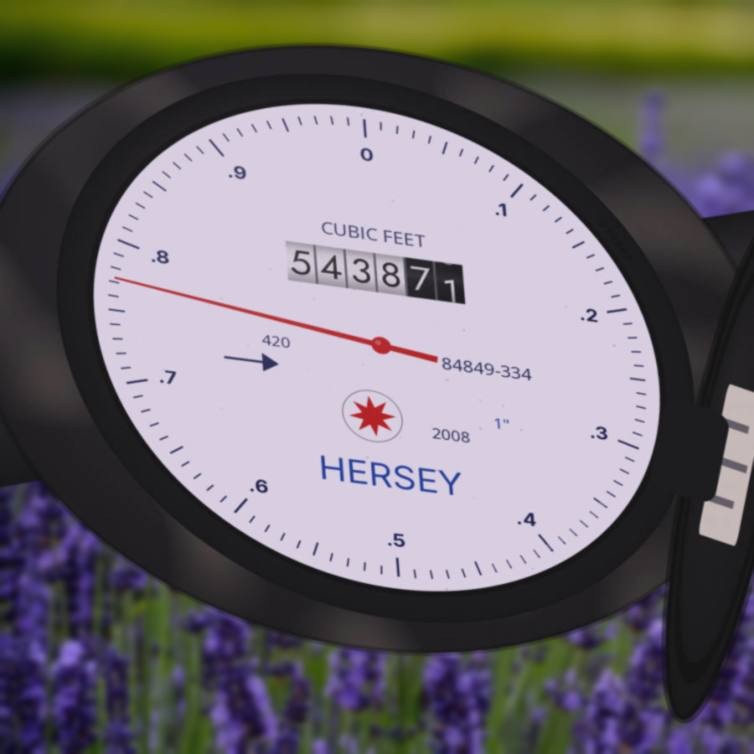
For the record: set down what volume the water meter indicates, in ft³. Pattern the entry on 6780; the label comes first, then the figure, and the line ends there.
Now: 543870.77
